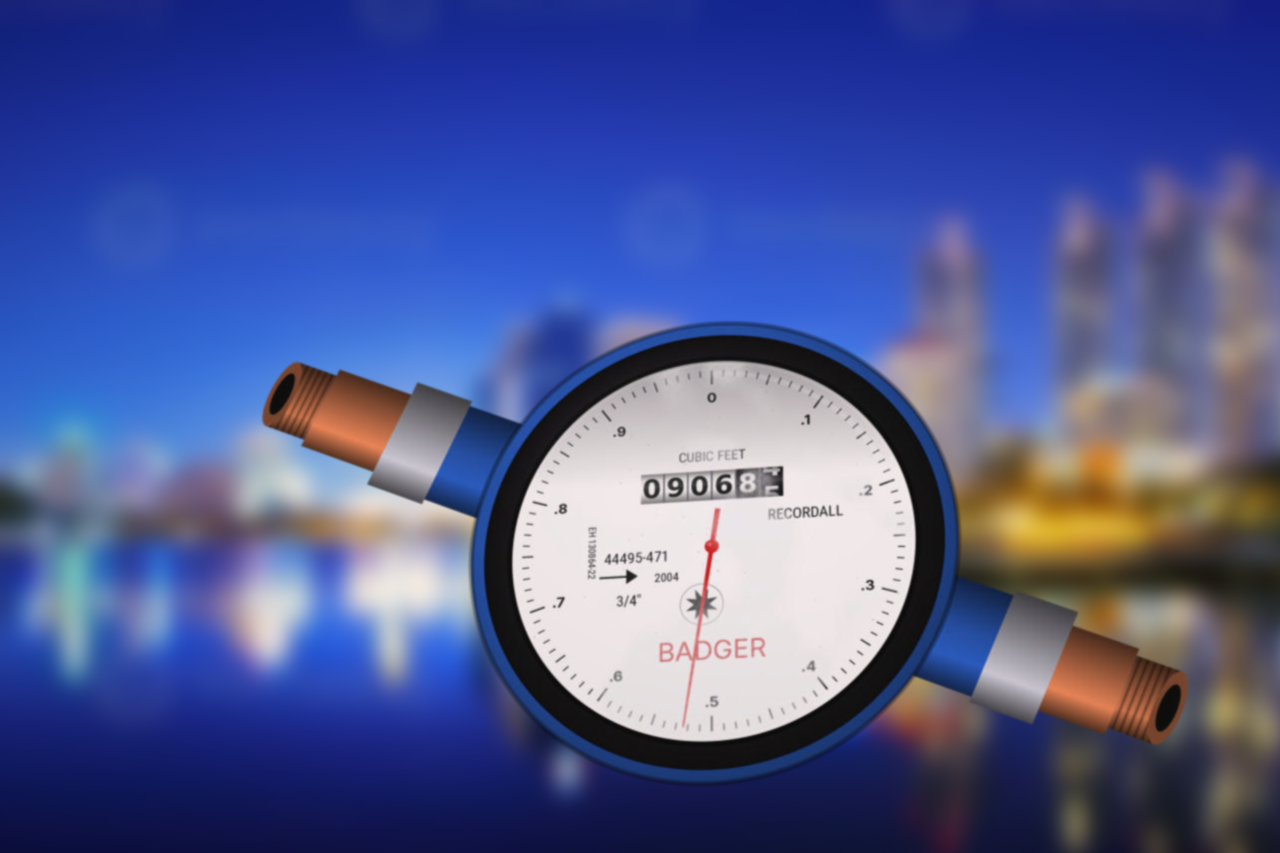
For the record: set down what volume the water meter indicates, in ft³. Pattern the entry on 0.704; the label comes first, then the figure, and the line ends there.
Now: 90684.52
